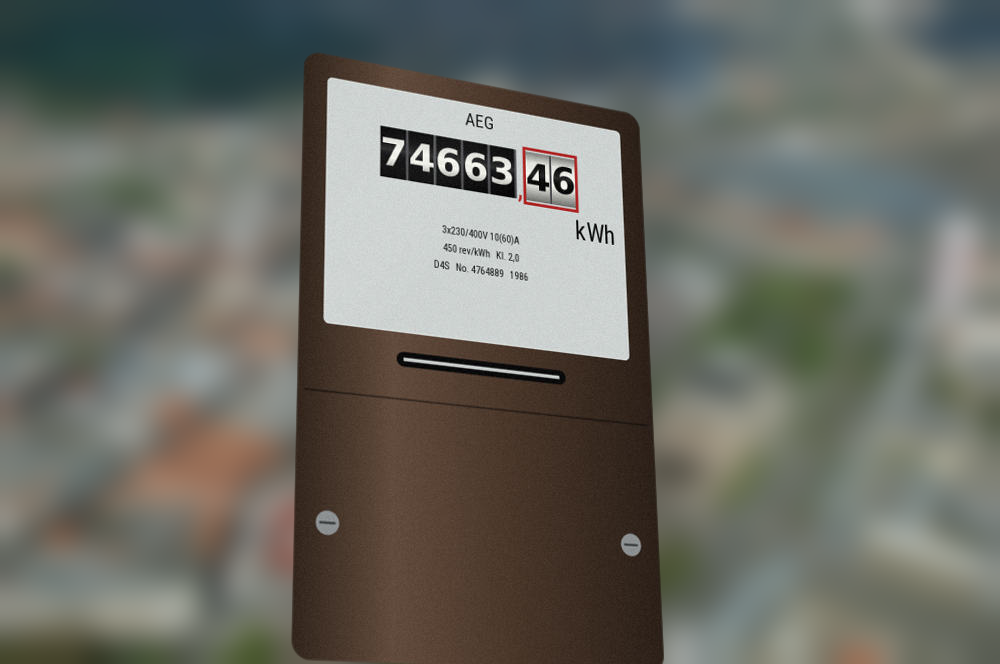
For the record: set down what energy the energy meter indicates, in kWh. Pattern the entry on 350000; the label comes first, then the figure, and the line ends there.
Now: 74663.46
